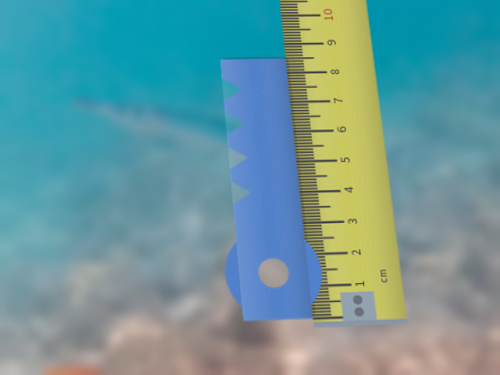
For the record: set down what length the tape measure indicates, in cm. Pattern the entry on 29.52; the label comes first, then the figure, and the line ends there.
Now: 8.5
